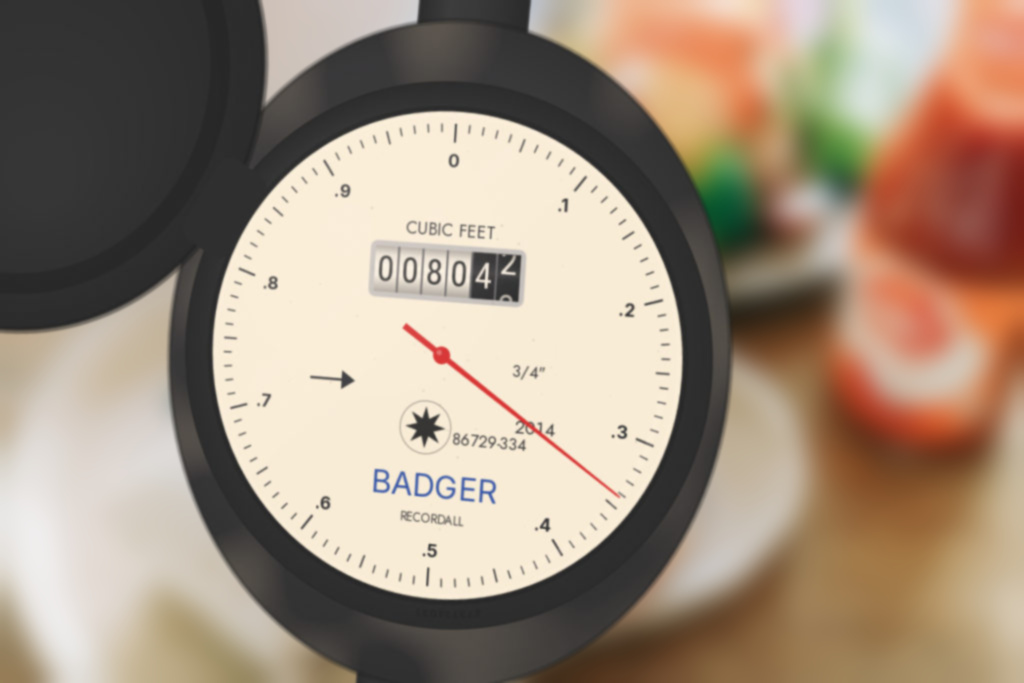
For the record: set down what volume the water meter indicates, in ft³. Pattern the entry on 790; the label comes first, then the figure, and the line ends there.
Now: 8042.34
